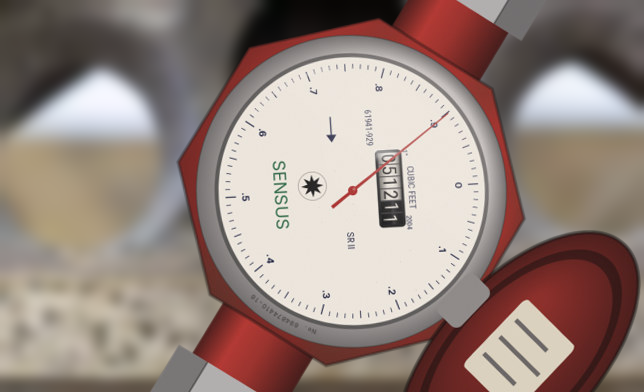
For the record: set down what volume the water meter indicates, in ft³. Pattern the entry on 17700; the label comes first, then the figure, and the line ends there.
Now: 51210.90
